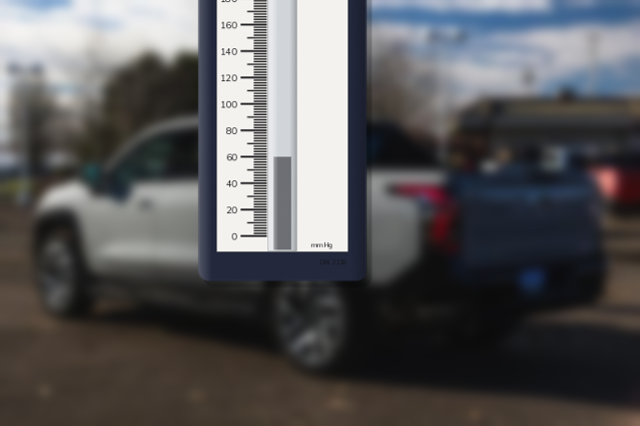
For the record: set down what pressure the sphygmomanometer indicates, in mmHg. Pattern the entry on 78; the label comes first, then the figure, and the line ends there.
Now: 60
